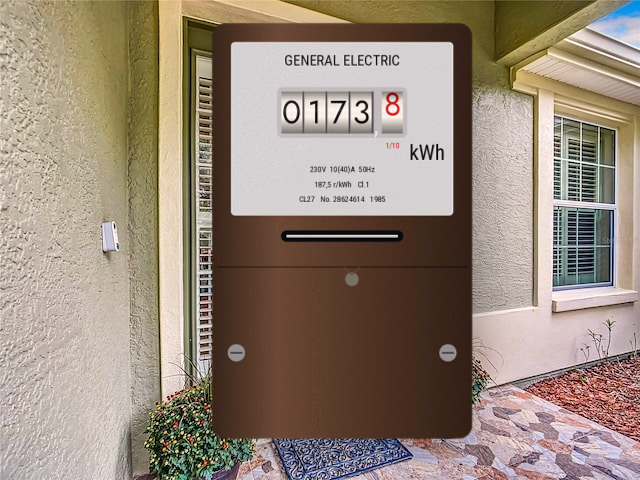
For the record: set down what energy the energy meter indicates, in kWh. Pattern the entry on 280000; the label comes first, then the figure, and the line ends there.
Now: 173.8
